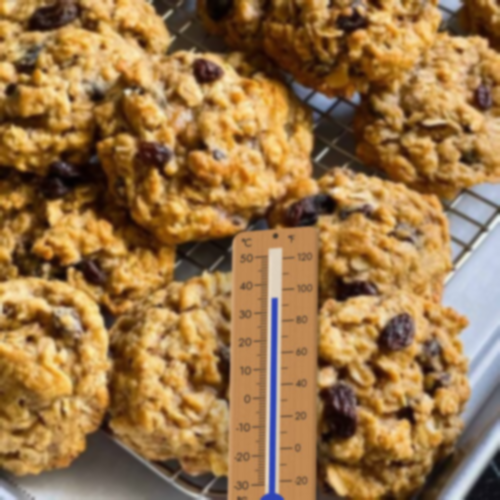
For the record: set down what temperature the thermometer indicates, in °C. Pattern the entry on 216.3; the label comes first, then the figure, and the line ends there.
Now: 35
